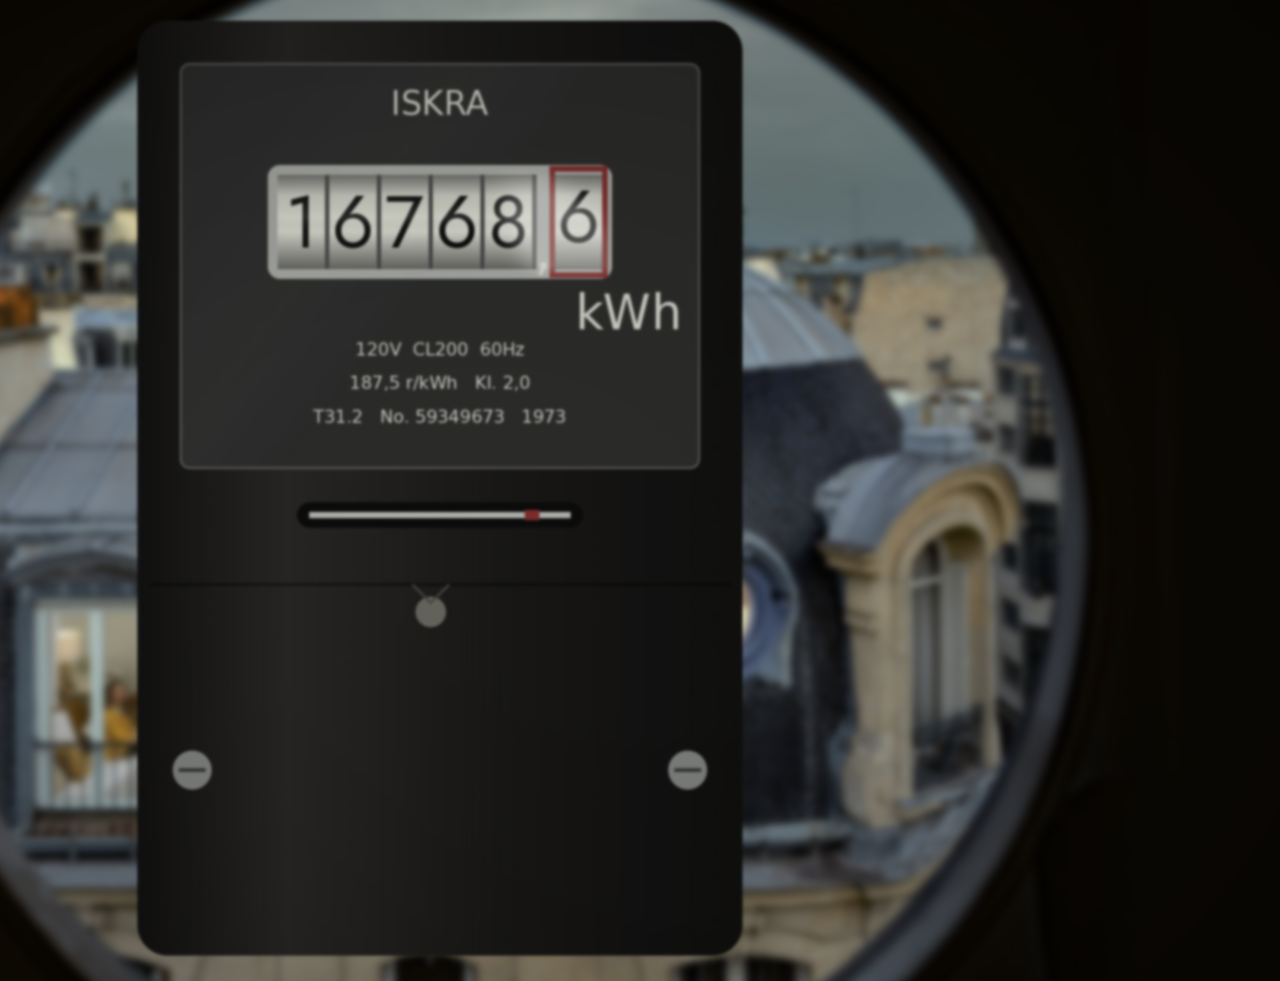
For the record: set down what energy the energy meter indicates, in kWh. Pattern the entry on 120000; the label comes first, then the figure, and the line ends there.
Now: 16768.6
